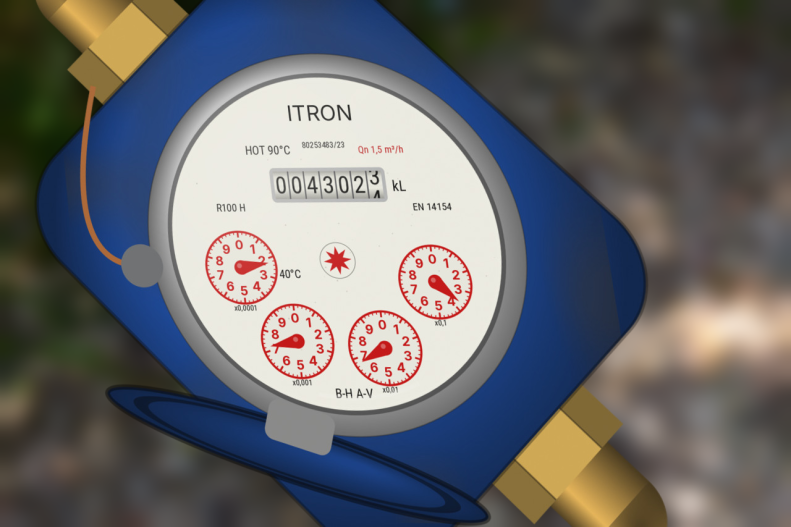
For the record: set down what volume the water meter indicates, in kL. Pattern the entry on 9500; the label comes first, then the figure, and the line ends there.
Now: 43023.3672
